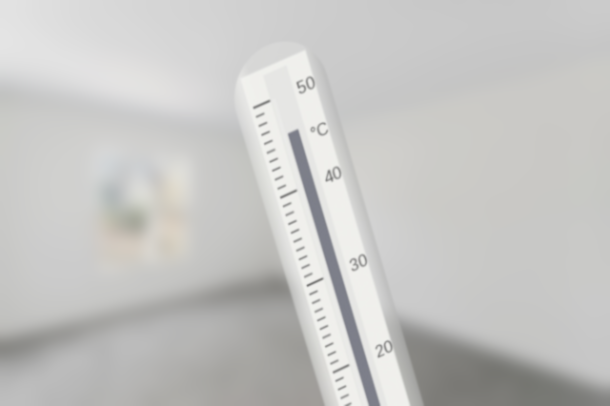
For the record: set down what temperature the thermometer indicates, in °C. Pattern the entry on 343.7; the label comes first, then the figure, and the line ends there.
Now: 46
